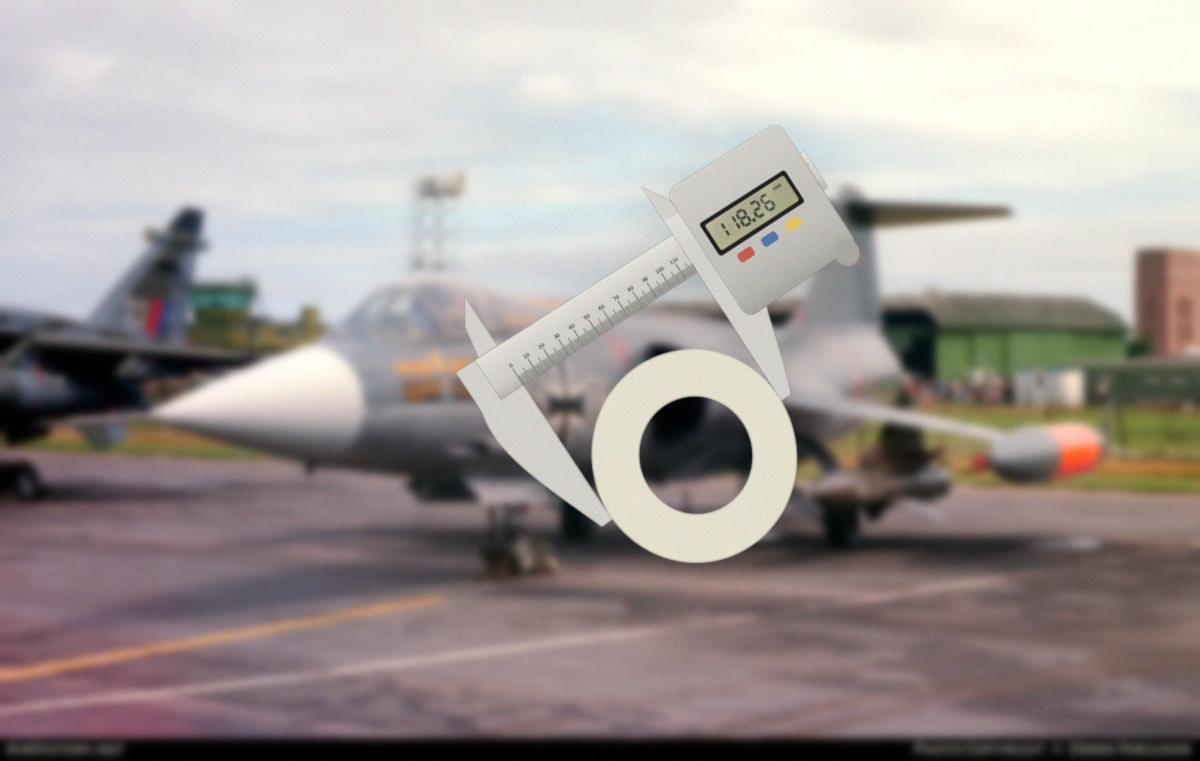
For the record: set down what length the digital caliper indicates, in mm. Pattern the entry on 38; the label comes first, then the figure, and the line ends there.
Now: 118.26
